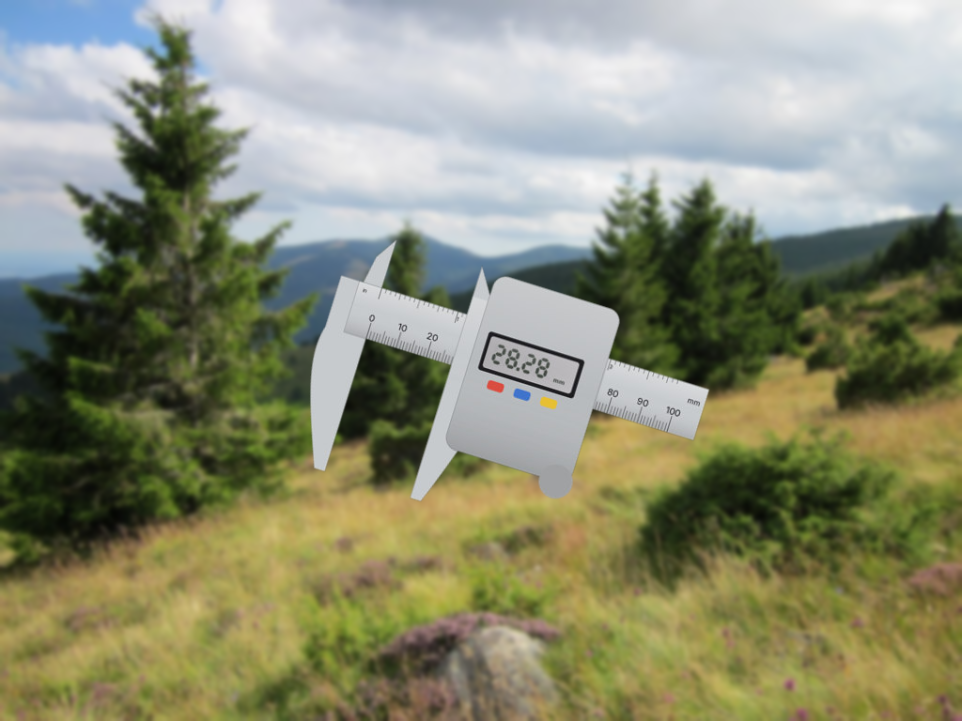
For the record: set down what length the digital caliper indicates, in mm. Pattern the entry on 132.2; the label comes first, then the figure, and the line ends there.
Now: 28.28
